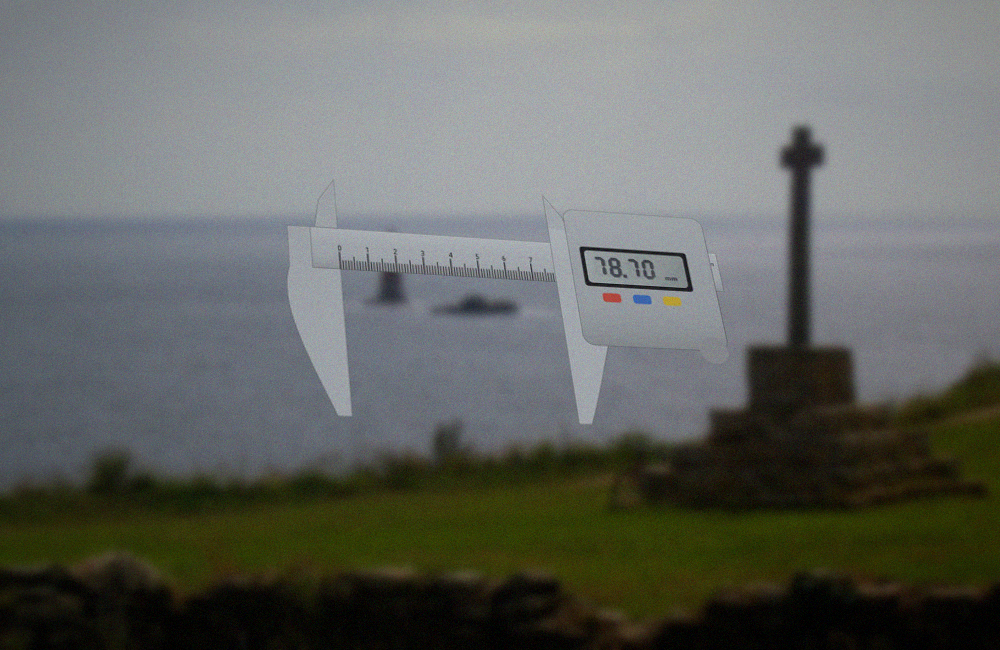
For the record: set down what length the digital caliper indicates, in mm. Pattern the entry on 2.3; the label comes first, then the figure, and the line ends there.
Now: 78.70
